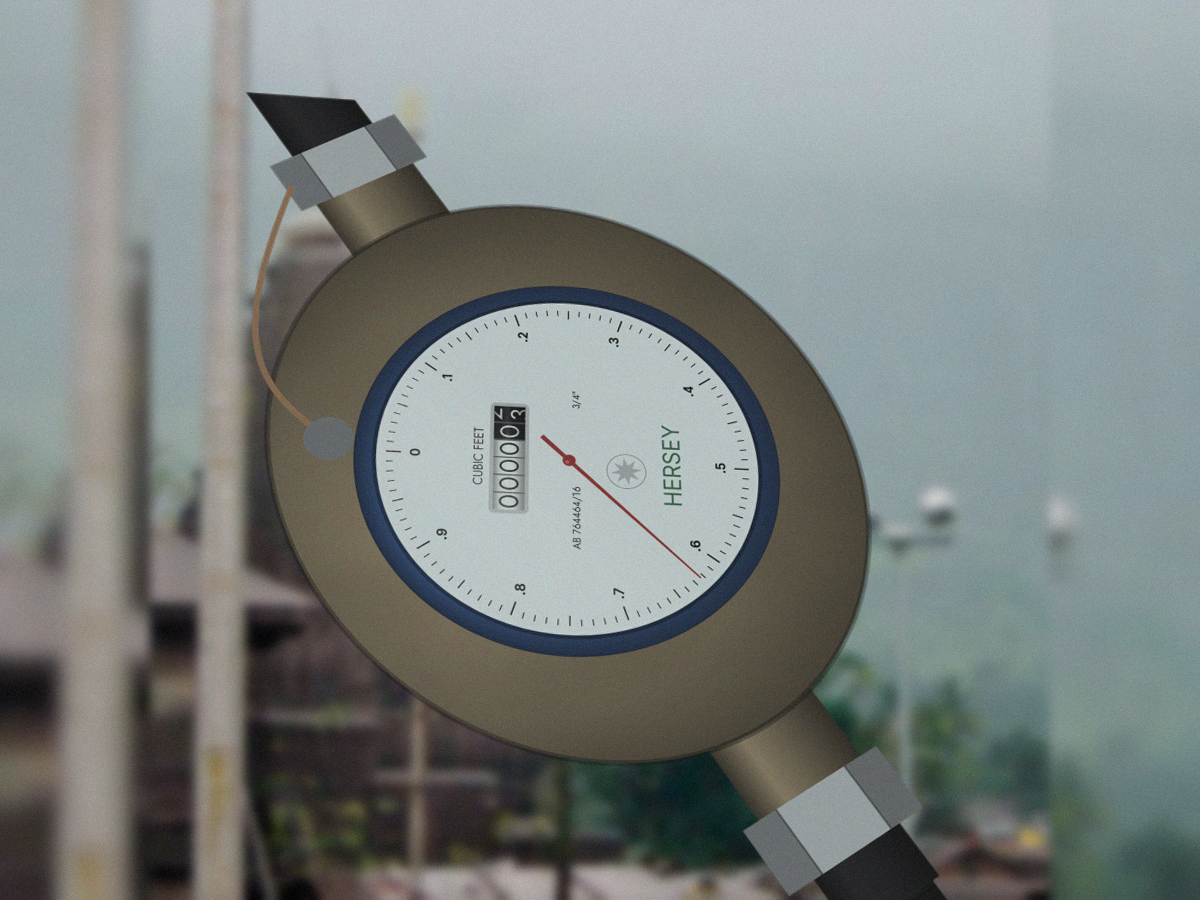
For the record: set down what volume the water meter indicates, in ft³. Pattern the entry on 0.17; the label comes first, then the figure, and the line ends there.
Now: 2.62
